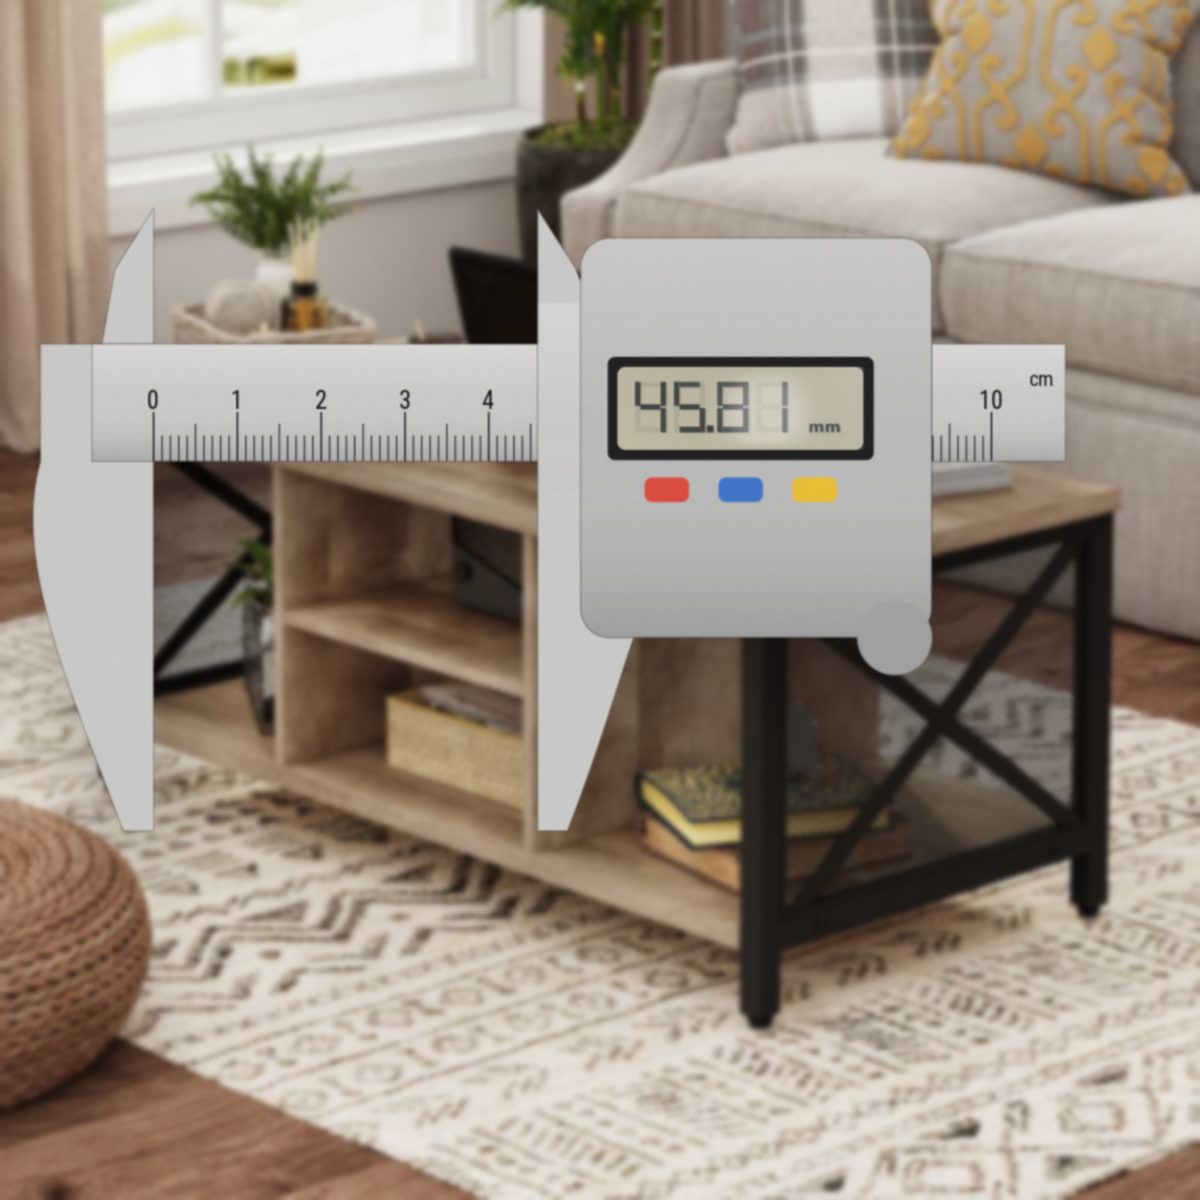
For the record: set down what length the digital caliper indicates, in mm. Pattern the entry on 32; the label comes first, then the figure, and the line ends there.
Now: 45.81
